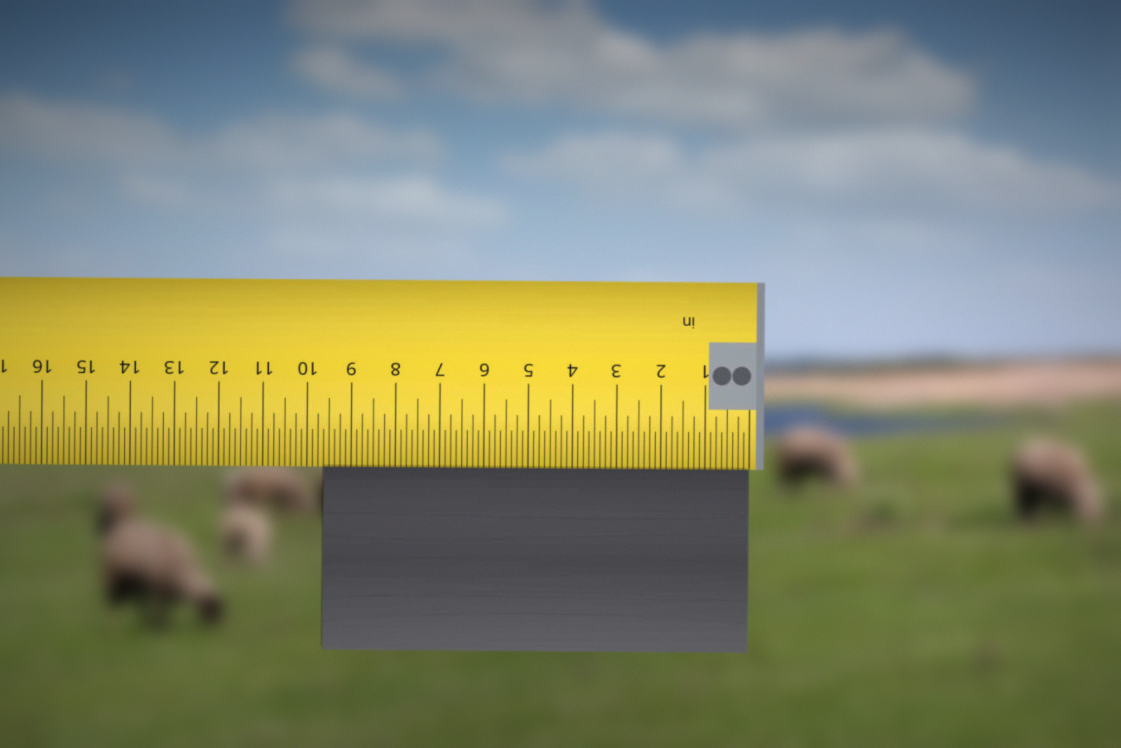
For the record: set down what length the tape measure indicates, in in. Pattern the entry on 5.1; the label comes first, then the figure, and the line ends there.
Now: 9.625
